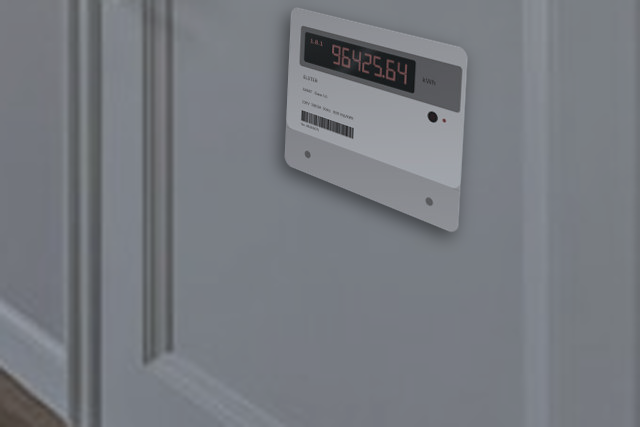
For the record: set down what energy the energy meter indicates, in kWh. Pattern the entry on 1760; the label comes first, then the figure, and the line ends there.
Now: 96425.64
